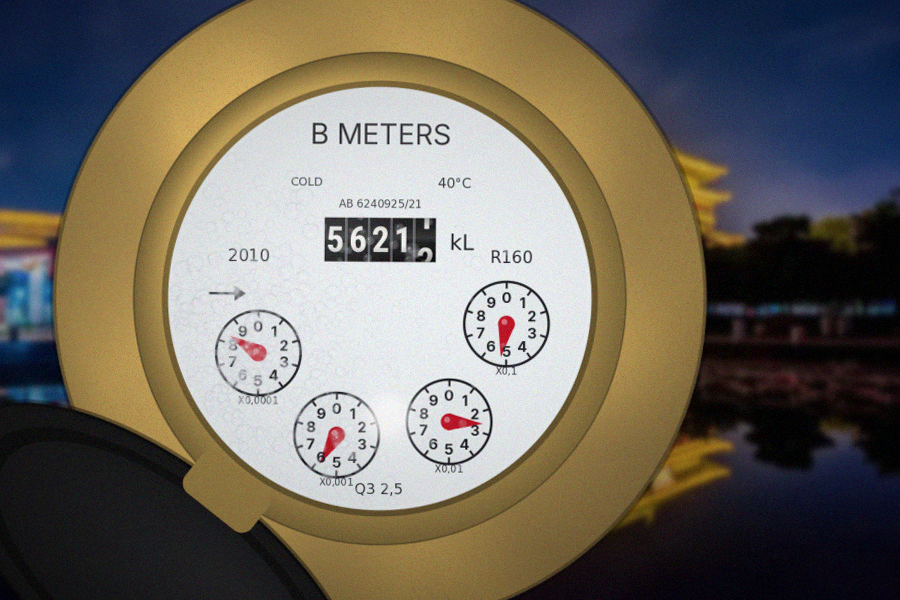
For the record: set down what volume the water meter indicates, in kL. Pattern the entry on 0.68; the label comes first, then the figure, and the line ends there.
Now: 56211.5258
